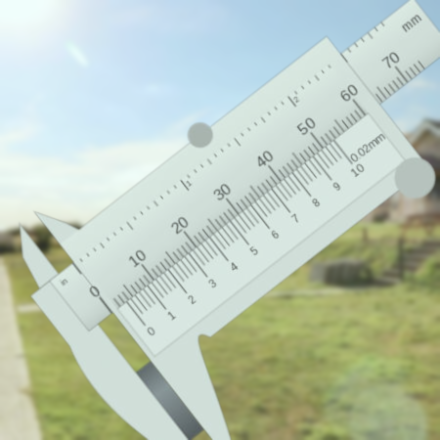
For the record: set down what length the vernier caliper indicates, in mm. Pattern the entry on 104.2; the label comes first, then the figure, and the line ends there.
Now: 3.5
